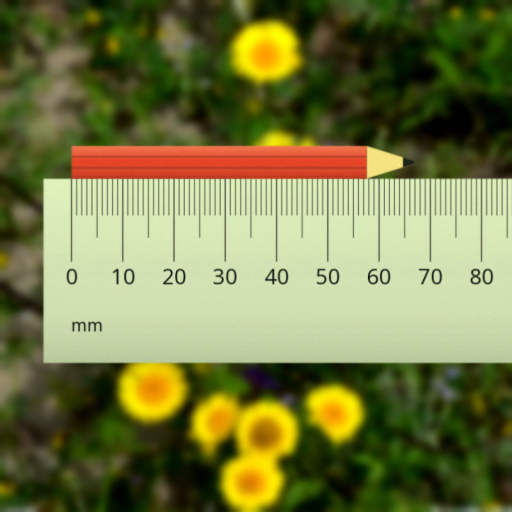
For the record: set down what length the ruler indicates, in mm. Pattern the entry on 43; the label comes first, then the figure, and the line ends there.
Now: 67
